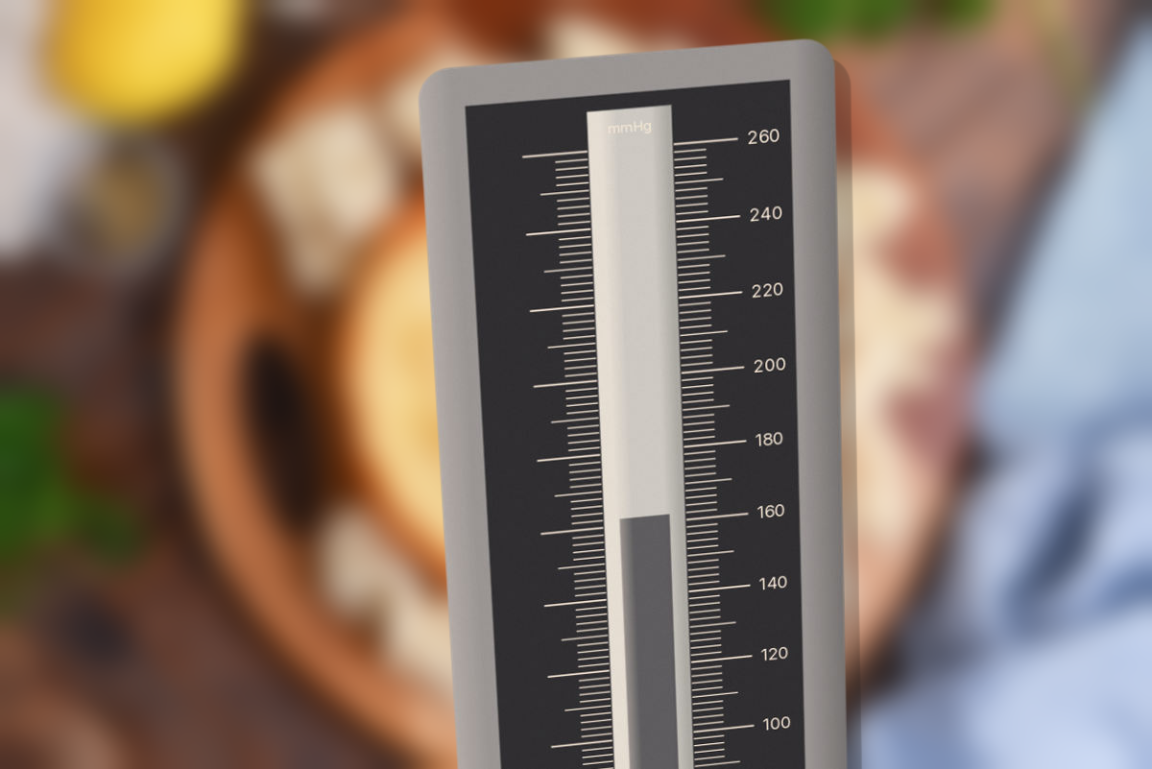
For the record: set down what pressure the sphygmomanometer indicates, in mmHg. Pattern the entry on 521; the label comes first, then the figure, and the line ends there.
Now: 162
